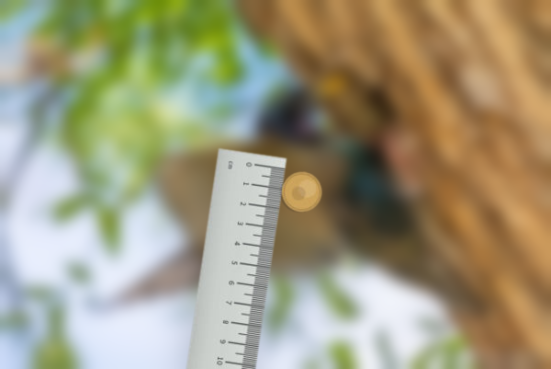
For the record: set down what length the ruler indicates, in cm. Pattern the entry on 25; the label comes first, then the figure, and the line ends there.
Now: 2
